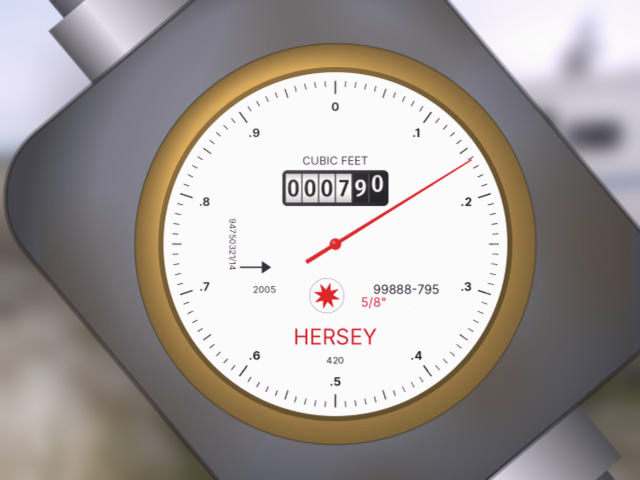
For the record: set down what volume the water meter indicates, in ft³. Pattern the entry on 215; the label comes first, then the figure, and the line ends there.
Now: 790.16
